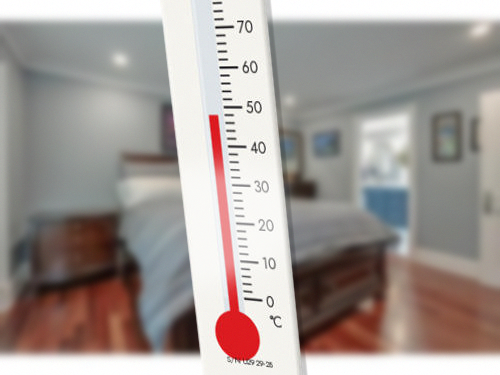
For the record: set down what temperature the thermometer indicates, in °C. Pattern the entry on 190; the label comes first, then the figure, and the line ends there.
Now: 48
